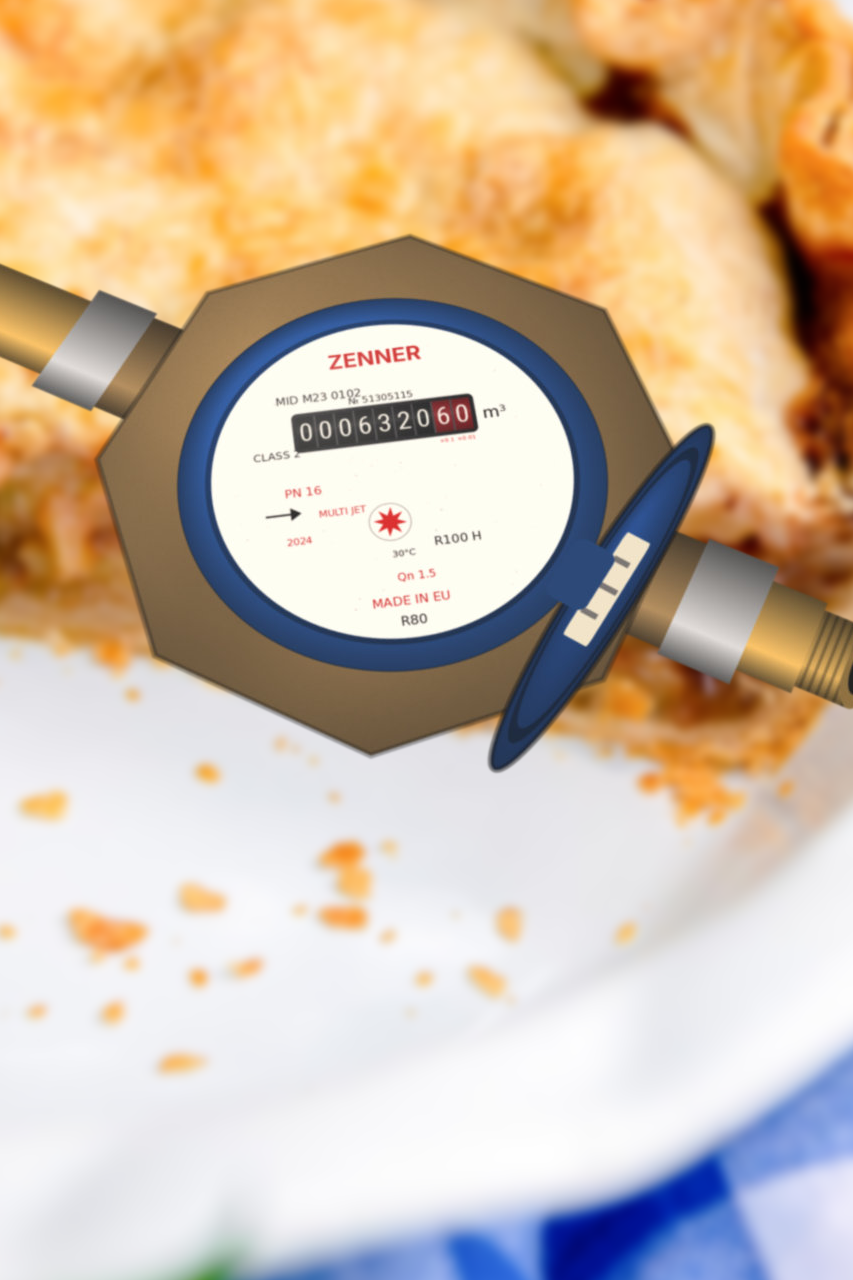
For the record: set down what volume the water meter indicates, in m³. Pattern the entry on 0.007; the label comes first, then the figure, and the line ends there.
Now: 6320.60
